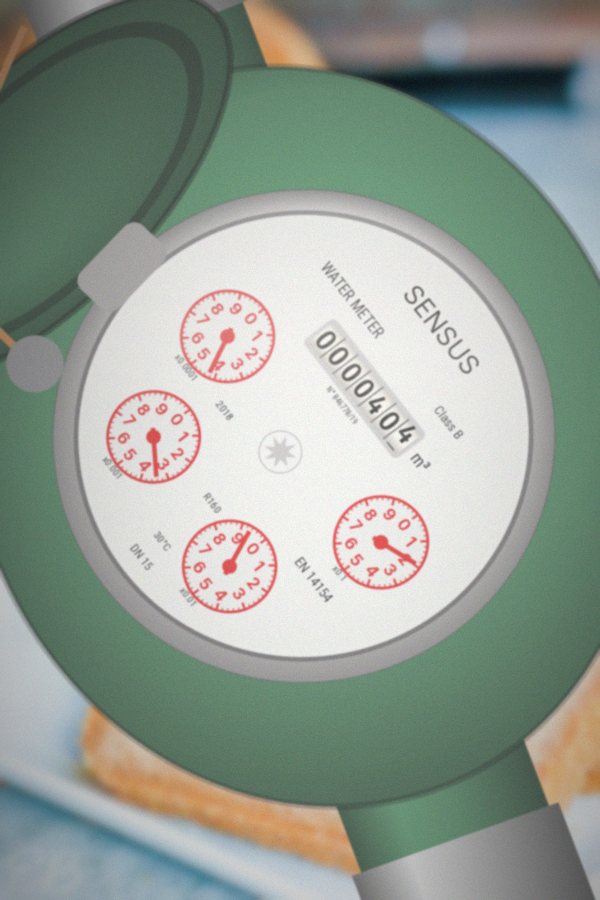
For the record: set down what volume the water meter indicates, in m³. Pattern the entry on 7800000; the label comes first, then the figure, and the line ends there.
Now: 404.1934
